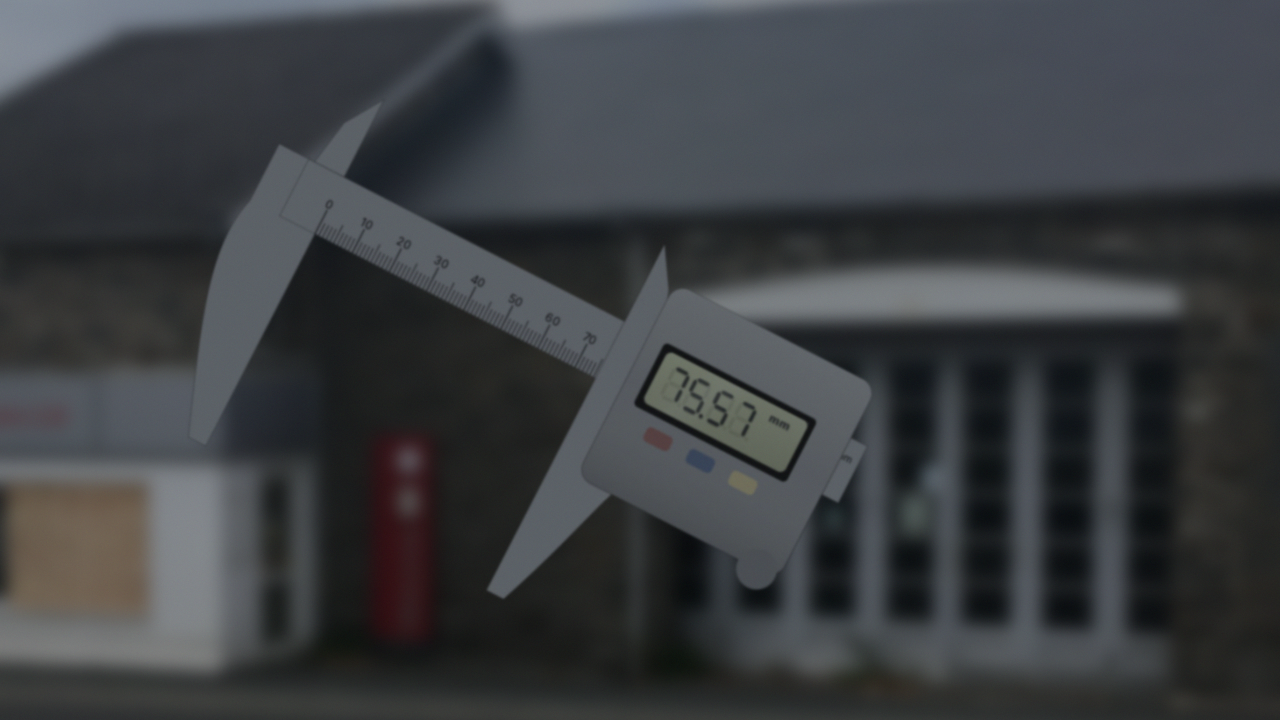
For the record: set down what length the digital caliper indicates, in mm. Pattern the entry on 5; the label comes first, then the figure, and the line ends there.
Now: 75.57
